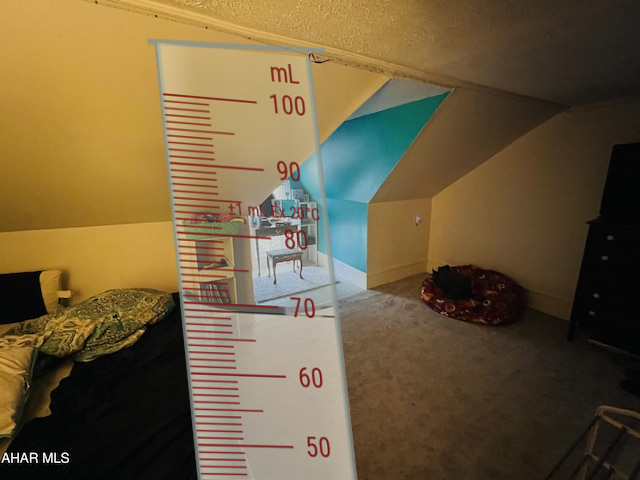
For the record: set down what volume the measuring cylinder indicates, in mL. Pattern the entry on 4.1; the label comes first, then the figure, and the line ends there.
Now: 69
